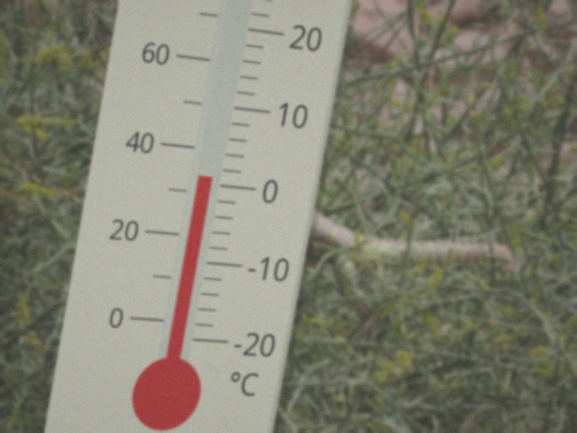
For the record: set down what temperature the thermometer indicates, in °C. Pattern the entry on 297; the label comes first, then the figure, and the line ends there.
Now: 1
